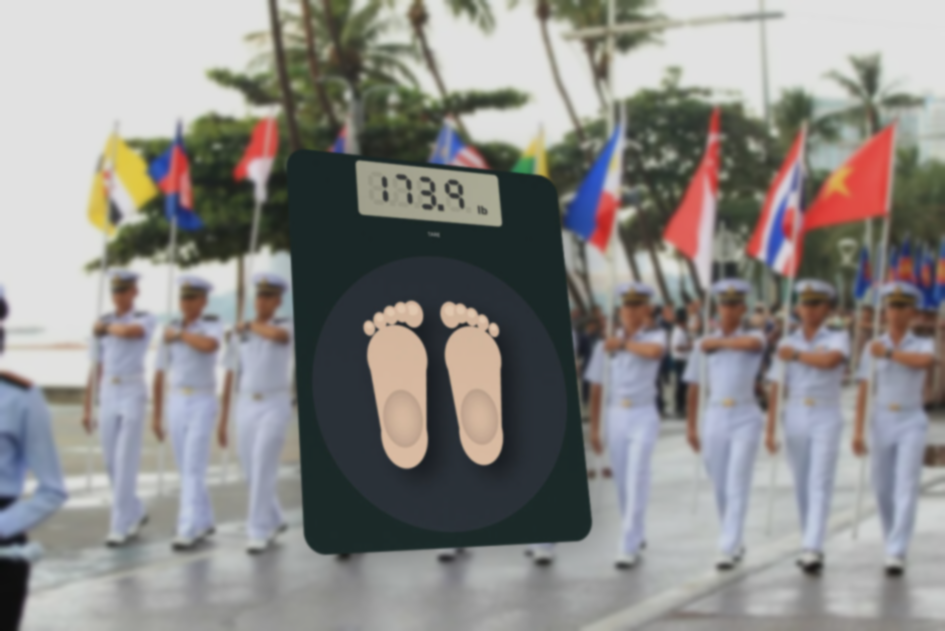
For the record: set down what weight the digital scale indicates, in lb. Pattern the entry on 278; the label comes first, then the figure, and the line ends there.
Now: 173.9
